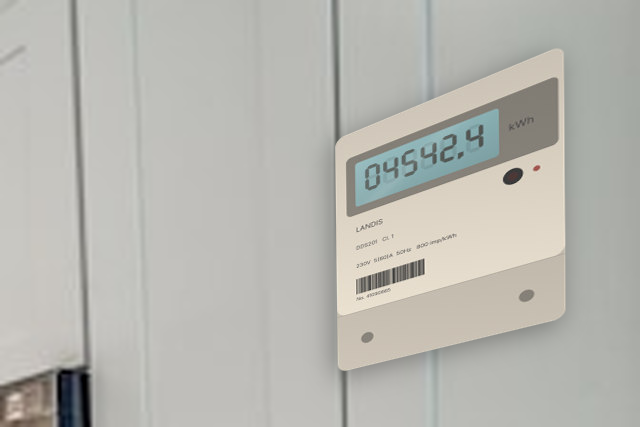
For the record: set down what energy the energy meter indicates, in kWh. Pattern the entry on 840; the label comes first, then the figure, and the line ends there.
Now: 4542.4
